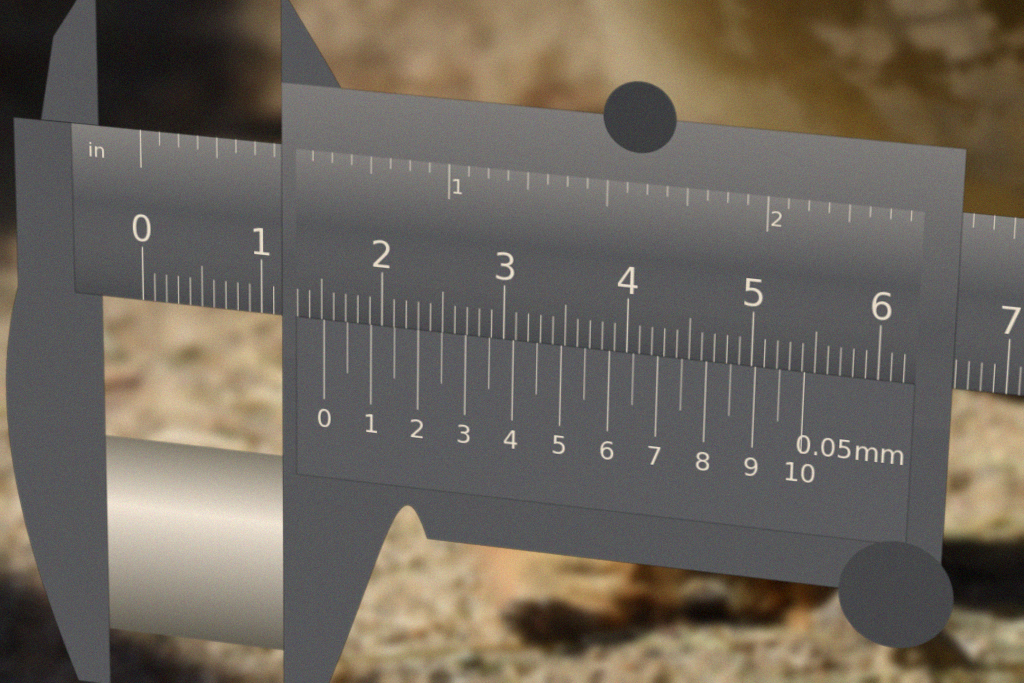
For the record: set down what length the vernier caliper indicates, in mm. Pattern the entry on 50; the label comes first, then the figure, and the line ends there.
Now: 15.2
